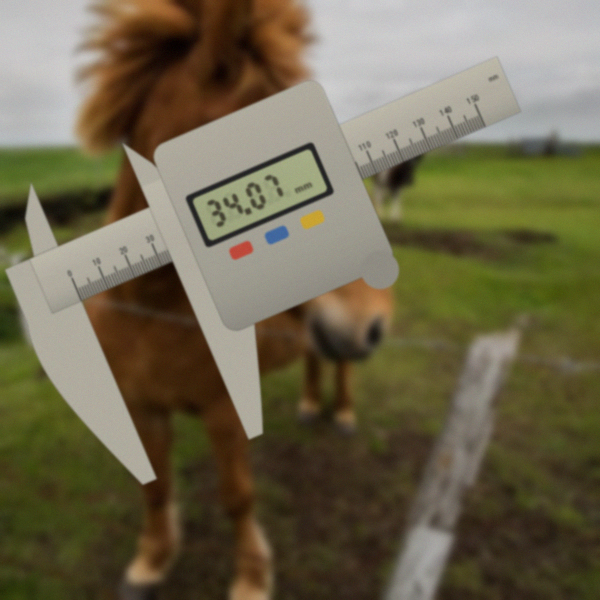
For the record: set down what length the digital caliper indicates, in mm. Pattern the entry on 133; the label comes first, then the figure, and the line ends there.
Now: 34.07
